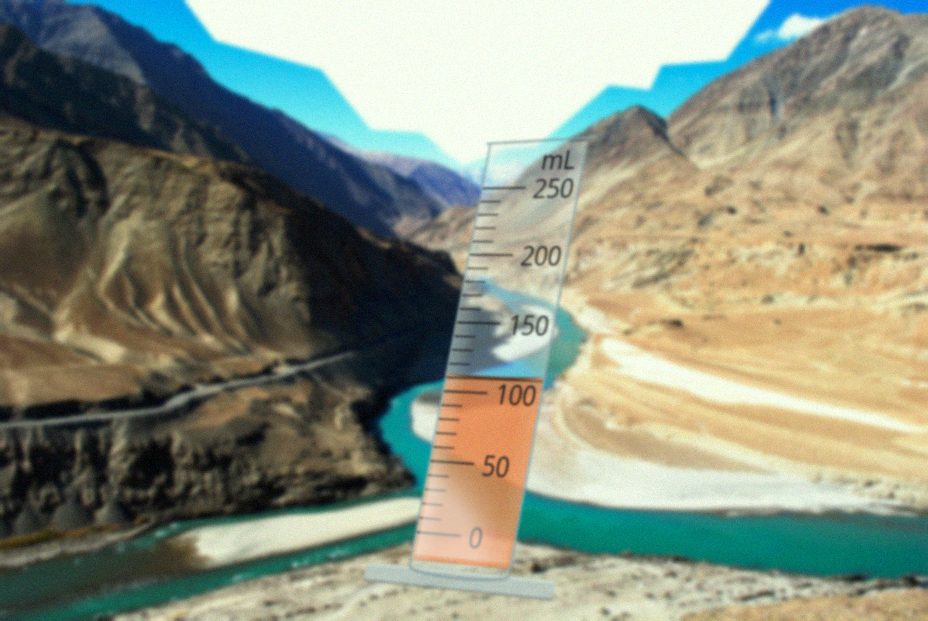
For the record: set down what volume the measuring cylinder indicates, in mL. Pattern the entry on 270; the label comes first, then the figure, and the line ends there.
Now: 110
